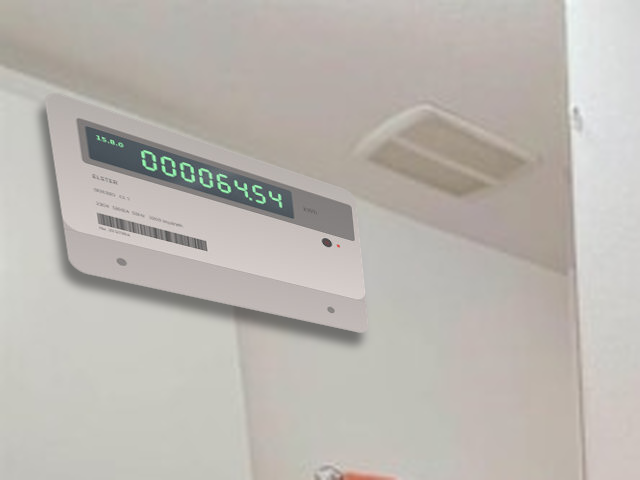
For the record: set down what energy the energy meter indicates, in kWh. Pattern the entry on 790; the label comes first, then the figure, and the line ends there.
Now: 64.54
